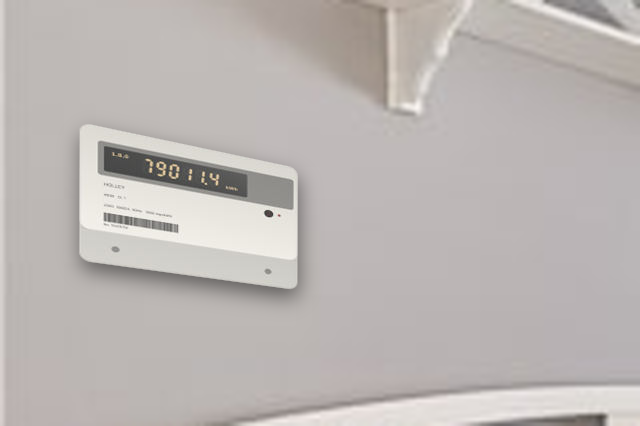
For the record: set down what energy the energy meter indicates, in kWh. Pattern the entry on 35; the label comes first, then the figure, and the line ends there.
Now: 79011.4
